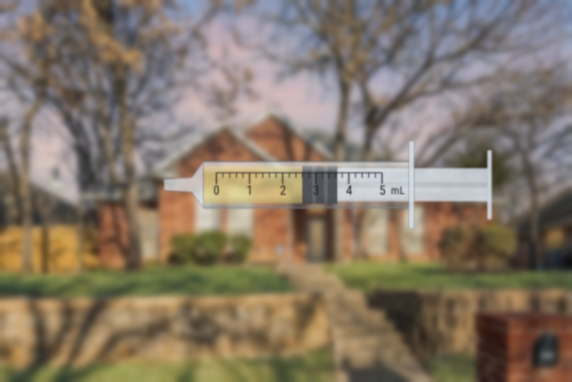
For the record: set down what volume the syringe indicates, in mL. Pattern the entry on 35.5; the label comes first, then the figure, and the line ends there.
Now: 2.6
